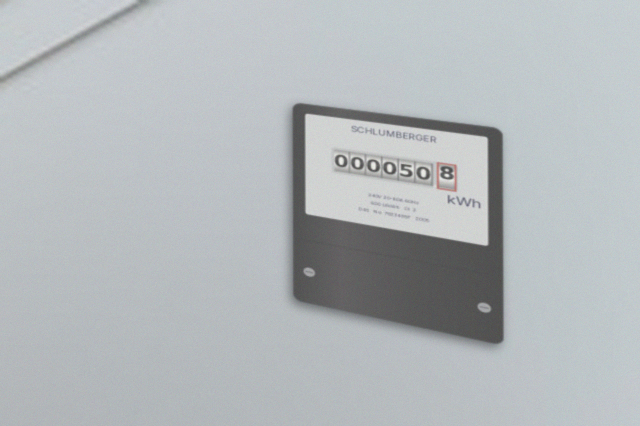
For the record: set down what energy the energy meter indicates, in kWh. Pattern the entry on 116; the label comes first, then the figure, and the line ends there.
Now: 50.8
